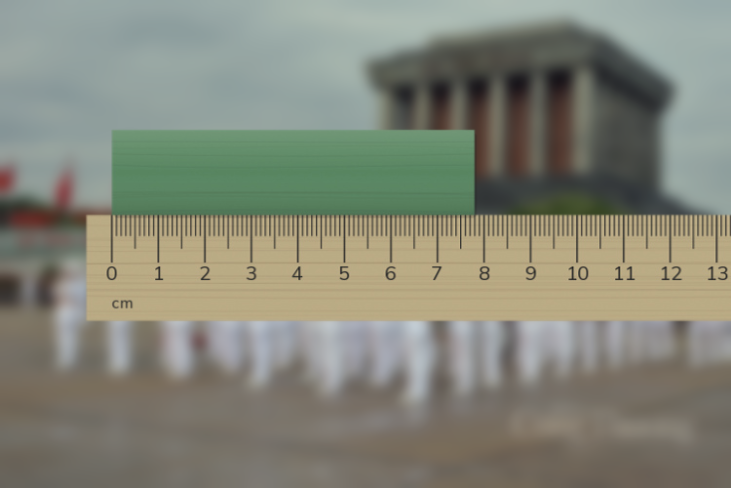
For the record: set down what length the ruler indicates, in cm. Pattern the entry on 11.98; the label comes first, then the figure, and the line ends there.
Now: 7.8
